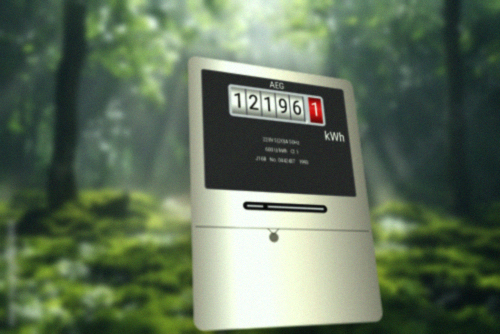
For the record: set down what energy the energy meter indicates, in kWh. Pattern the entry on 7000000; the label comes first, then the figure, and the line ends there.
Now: 12196.1
